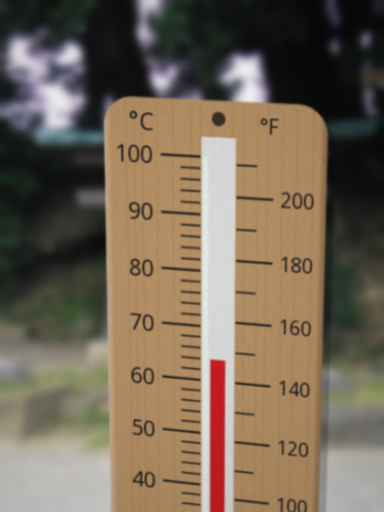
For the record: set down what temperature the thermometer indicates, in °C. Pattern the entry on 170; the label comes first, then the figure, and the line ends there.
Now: 64
